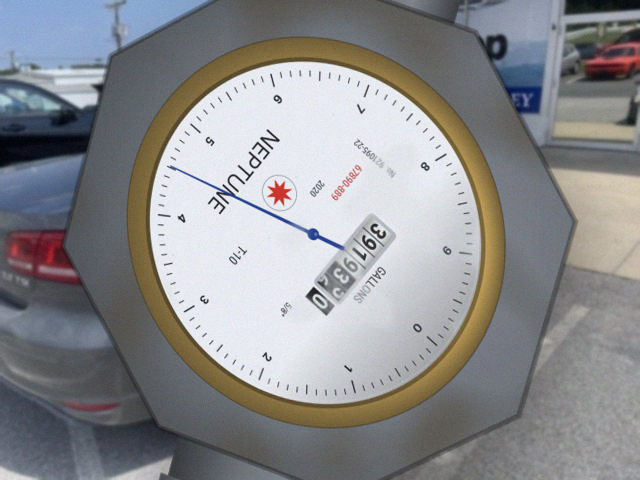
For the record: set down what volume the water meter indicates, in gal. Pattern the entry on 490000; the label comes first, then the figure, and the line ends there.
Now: 3919354.5
